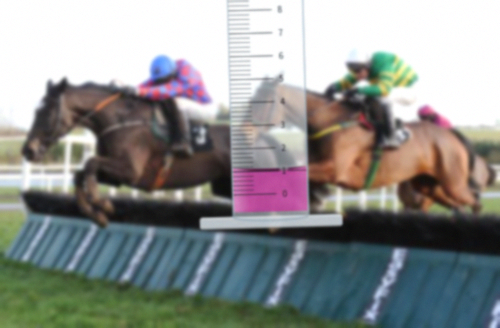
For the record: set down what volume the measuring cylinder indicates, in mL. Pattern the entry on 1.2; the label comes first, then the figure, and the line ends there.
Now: 1
